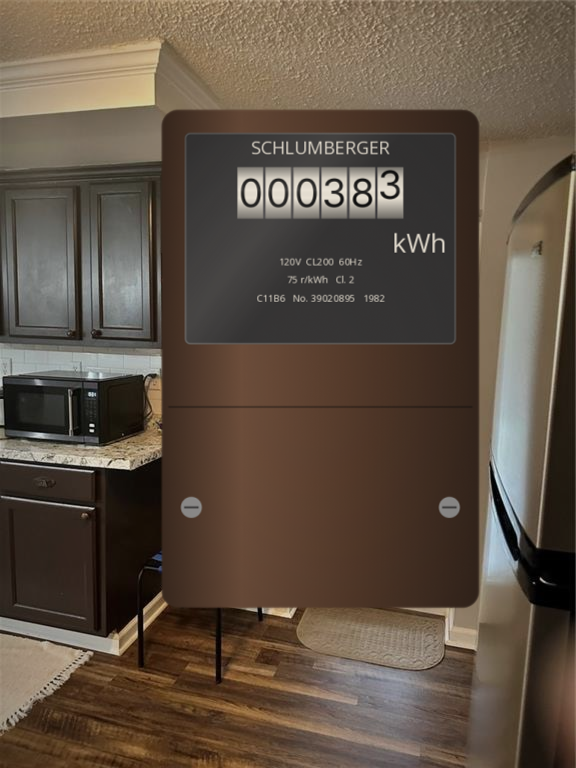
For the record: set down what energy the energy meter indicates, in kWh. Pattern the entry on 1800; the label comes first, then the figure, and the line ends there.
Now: 383
